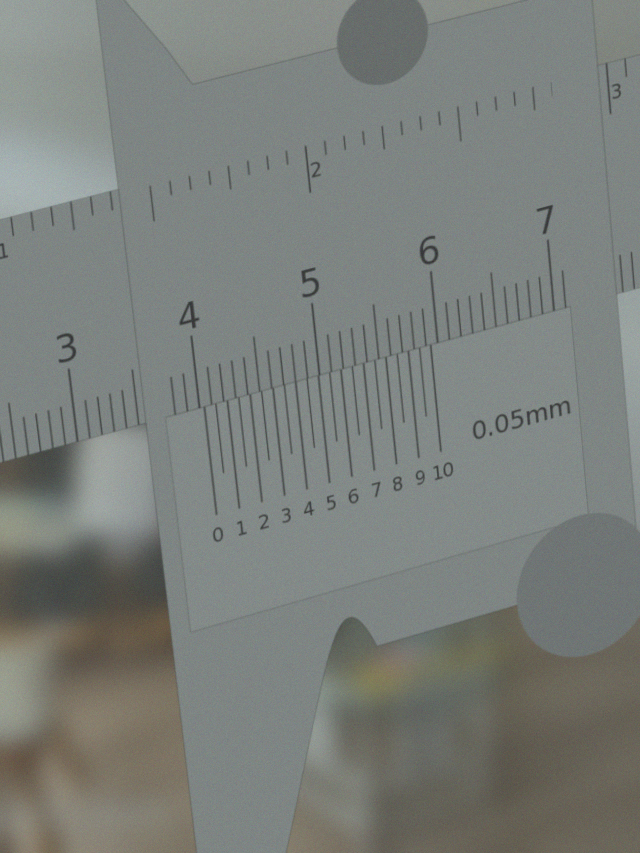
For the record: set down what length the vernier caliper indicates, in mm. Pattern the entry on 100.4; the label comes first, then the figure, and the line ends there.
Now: 40.4
